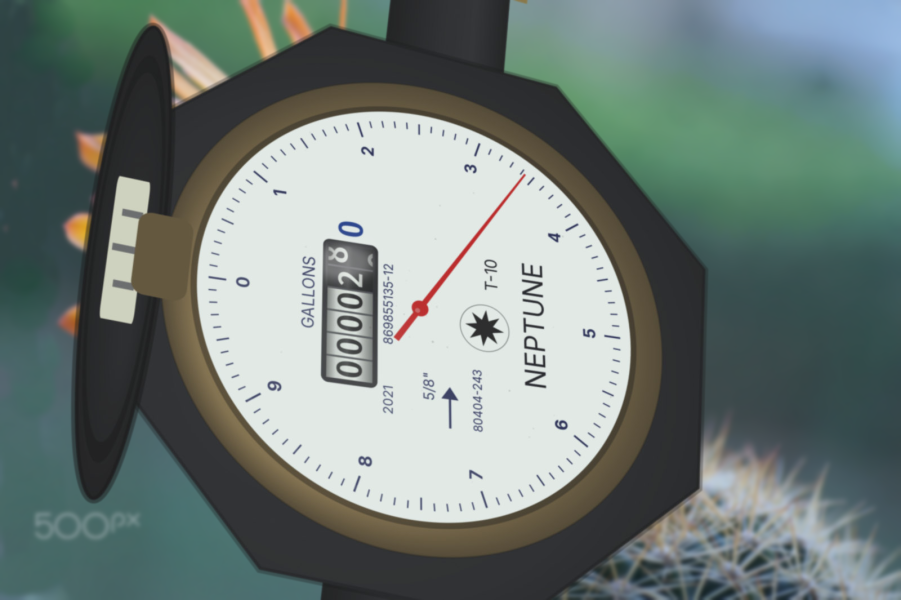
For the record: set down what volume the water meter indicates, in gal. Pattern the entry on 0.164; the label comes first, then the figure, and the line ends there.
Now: 283.4
